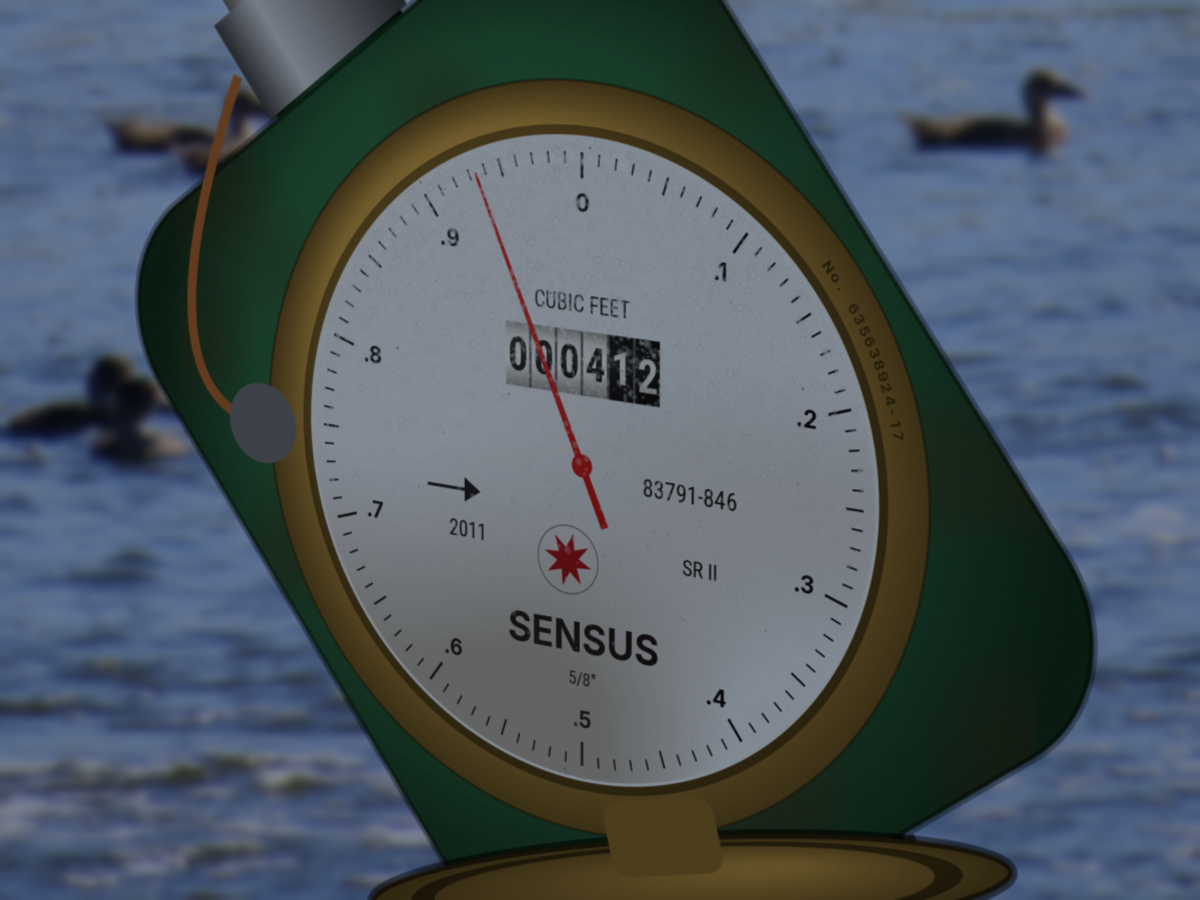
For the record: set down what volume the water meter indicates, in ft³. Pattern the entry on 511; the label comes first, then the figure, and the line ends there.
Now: 411.93
